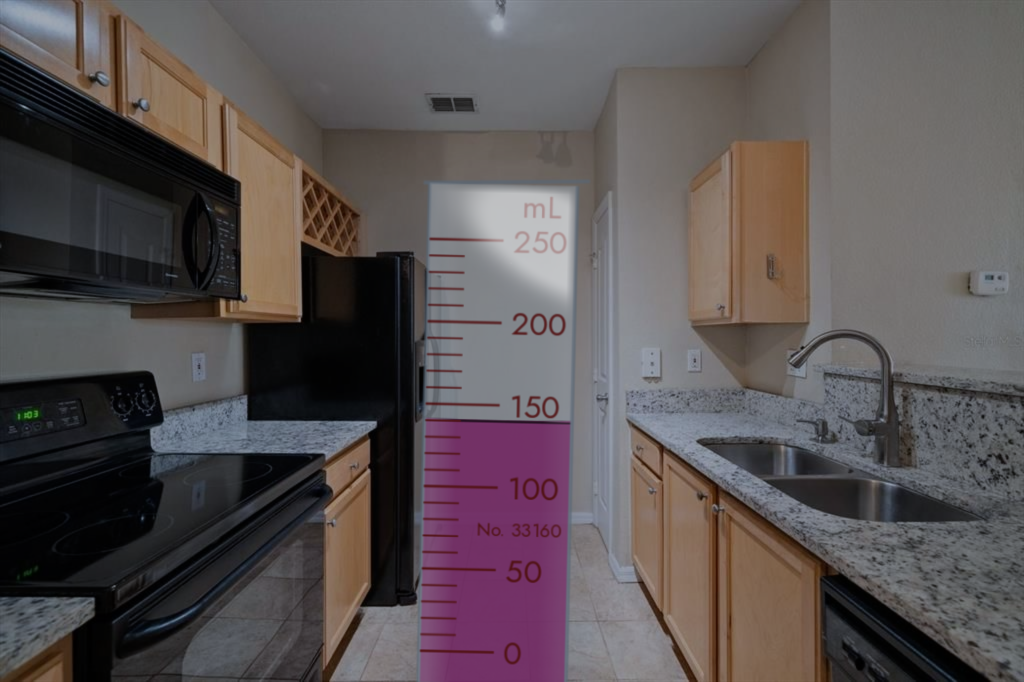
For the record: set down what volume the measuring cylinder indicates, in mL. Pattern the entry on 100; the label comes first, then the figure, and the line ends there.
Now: 140
